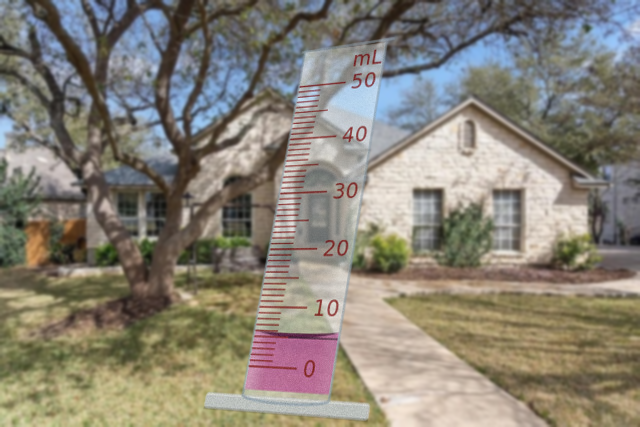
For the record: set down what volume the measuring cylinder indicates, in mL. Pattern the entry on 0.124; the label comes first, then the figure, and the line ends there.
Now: 5
